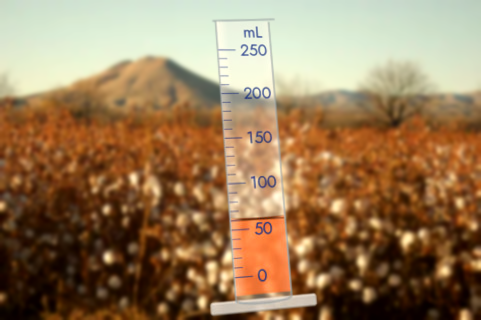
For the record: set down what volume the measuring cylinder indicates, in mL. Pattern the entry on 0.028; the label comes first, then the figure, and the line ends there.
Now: 60
